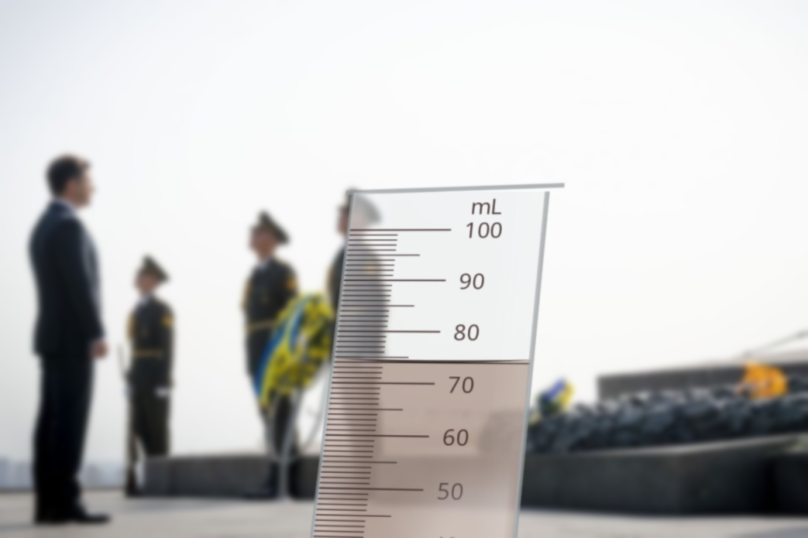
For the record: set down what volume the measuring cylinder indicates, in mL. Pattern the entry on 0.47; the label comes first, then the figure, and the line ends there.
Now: 74
